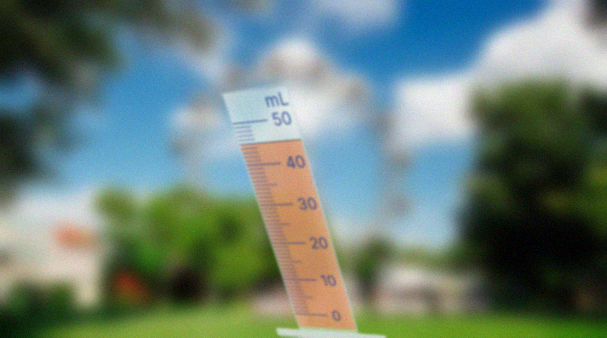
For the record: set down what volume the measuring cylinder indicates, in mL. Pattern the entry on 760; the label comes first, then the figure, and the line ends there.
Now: 45
